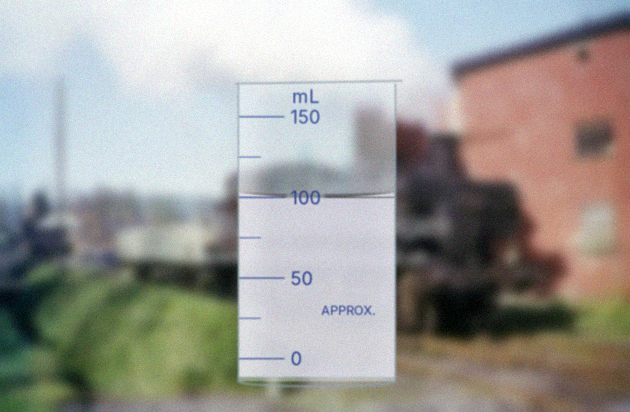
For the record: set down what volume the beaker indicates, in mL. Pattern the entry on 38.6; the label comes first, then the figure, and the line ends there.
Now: 100
